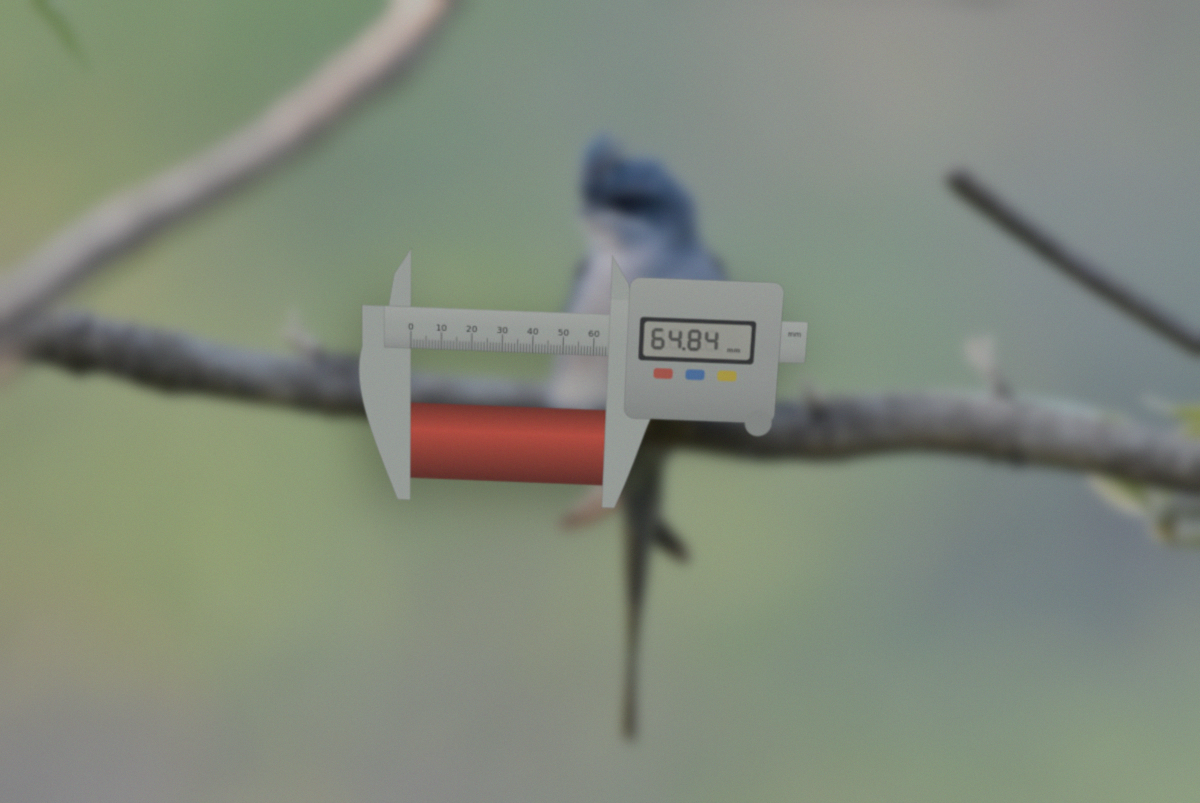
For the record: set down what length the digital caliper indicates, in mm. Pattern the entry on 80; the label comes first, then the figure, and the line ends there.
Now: 64.84
